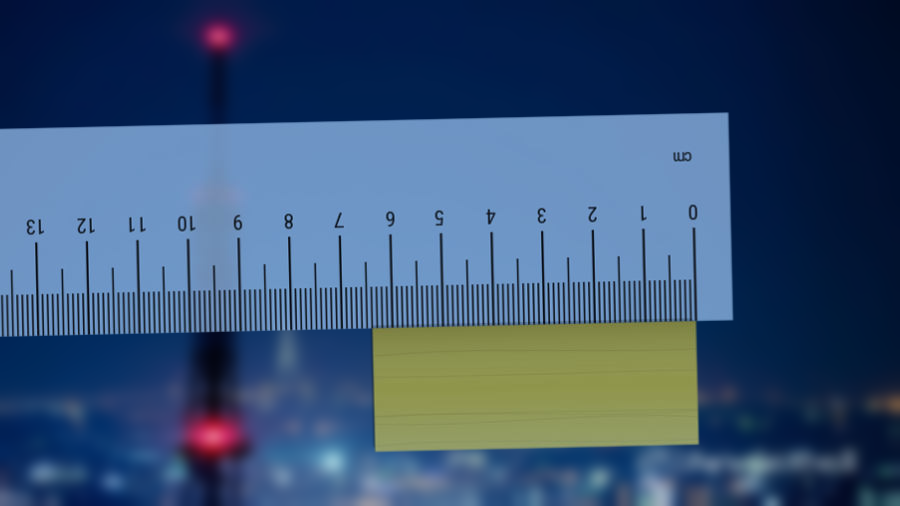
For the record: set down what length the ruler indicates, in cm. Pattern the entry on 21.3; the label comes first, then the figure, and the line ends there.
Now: 6.4
